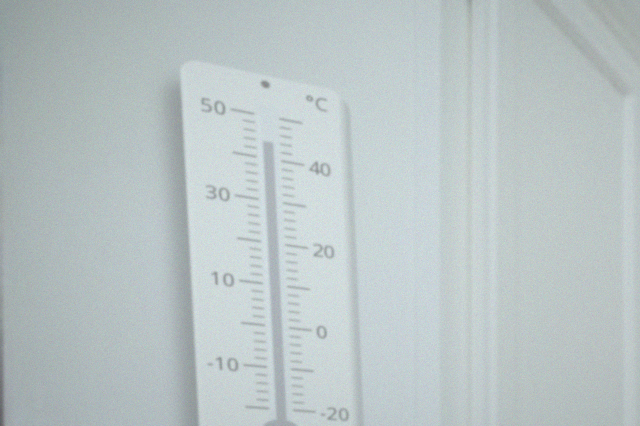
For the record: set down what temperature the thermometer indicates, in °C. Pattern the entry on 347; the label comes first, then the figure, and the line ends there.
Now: 44
